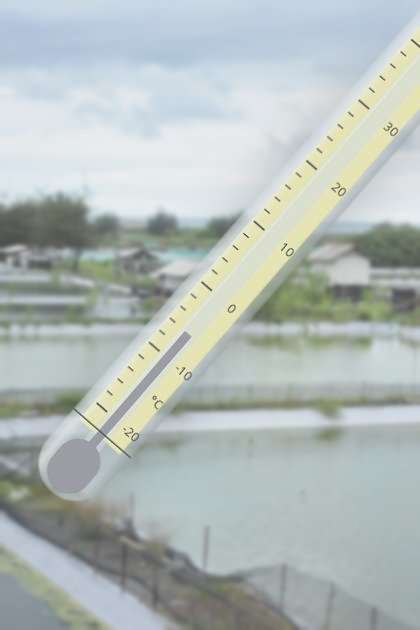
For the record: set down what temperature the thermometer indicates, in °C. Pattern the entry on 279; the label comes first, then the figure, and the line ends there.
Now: -6
